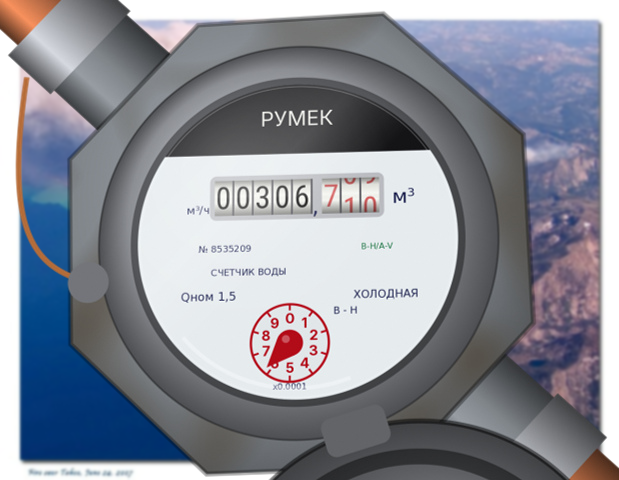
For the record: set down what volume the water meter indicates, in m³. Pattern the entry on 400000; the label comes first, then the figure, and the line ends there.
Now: 306.7096
